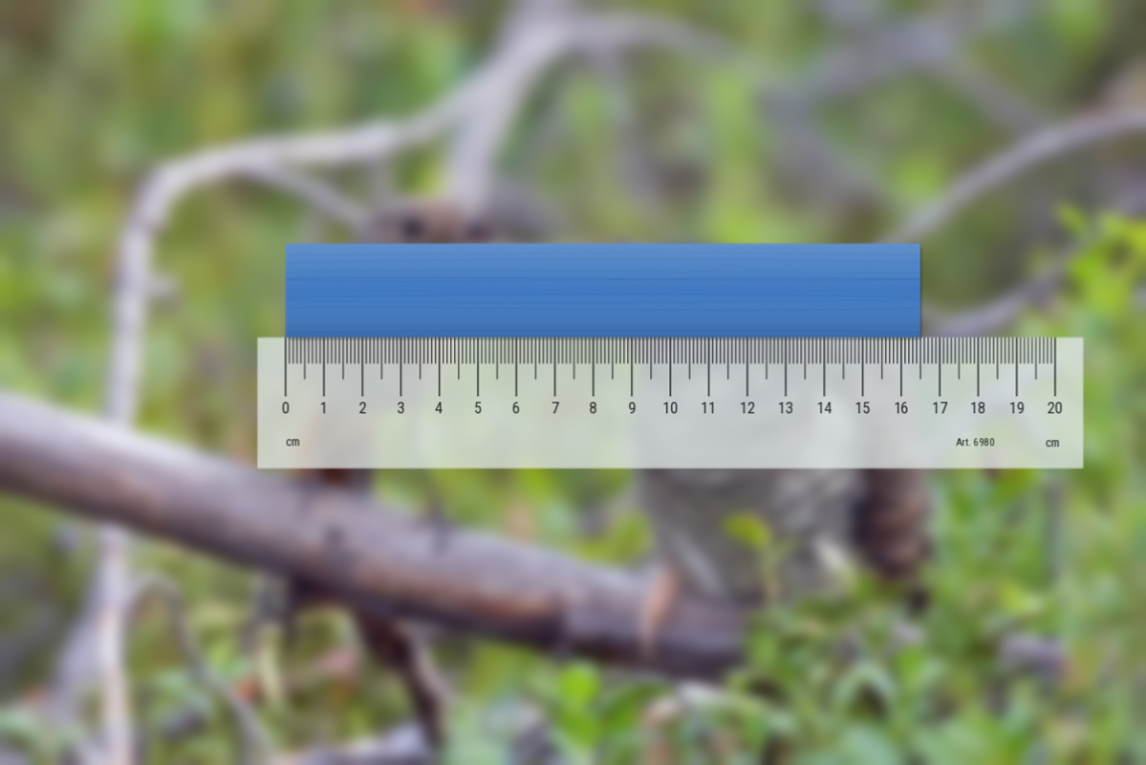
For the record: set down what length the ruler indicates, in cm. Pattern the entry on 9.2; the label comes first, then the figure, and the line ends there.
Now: 16.5
